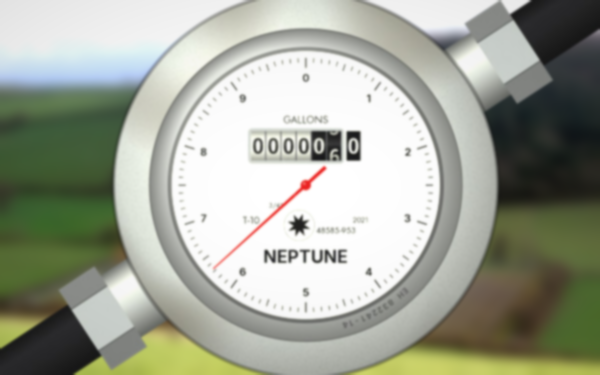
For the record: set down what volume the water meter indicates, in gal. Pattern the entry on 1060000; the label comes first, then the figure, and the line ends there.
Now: 56.3
